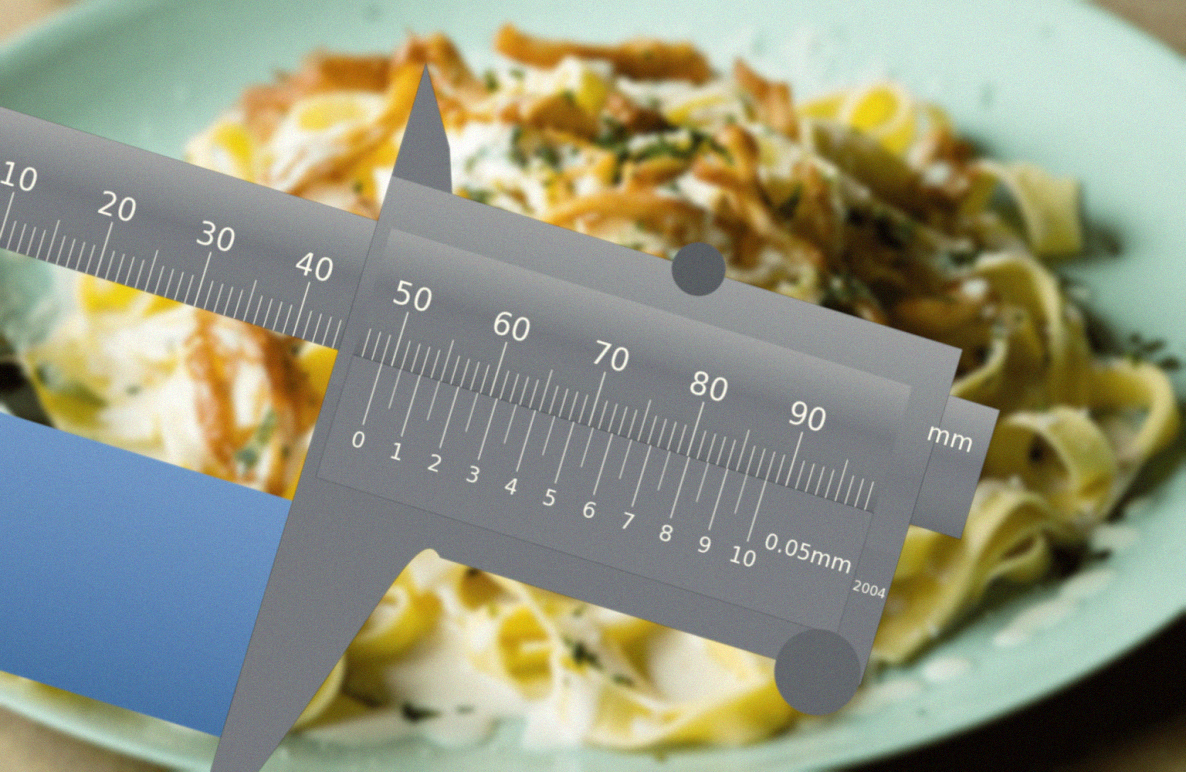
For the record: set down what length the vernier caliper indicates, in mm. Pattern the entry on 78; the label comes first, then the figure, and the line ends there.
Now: 49.0
